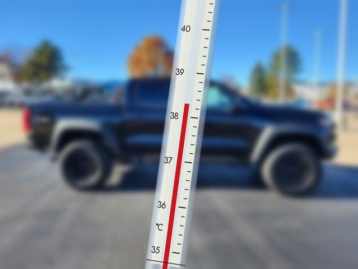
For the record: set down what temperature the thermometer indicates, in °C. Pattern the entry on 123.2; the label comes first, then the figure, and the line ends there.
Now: 38.3
